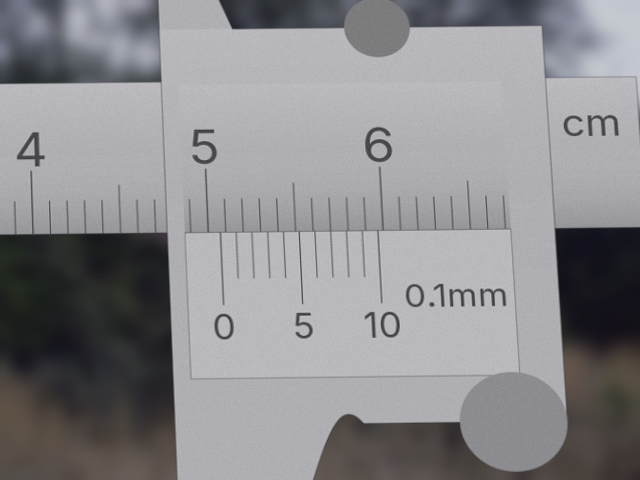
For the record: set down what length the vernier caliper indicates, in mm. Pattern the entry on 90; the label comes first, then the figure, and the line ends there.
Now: 50.7
